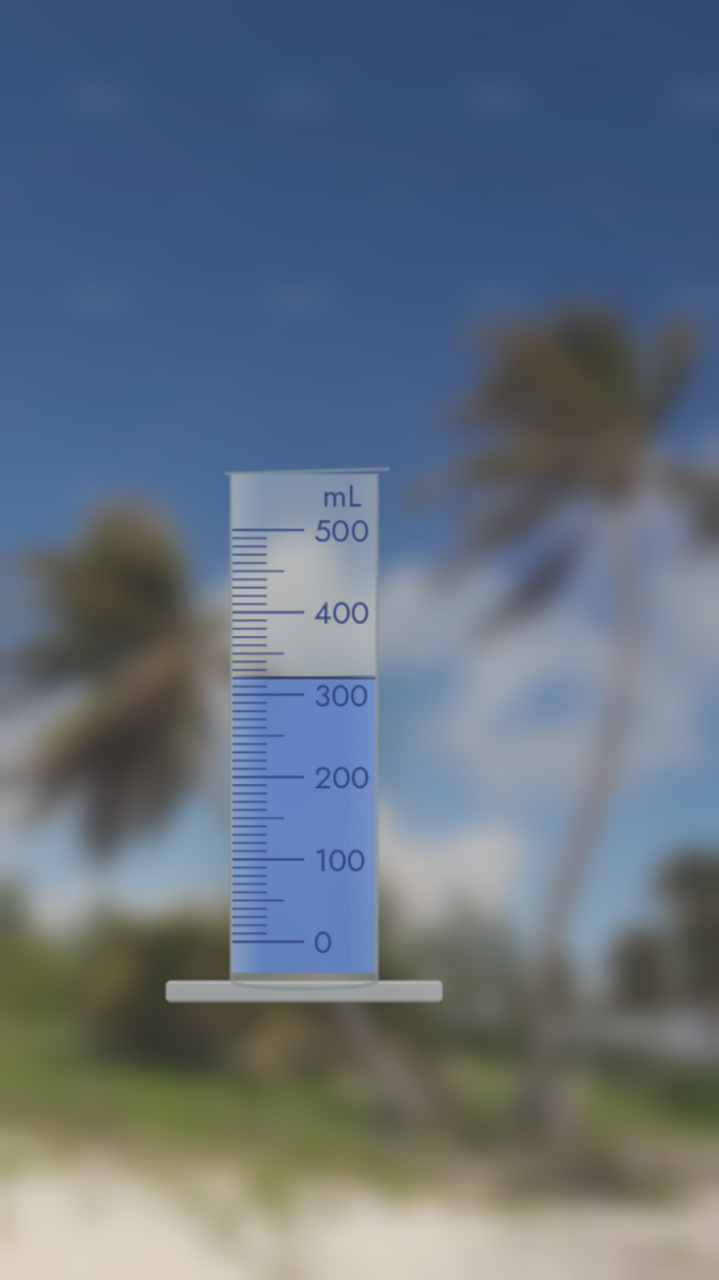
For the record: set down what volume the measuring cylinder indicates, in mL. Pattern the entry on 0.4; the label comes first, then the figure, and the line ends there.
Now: 320
